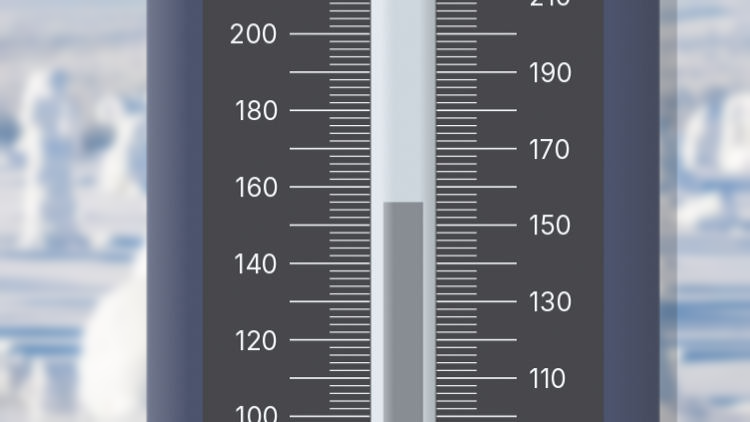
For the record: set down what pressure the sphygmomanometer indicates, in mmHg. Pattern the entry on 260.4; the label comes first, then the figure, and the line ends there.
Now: 156
